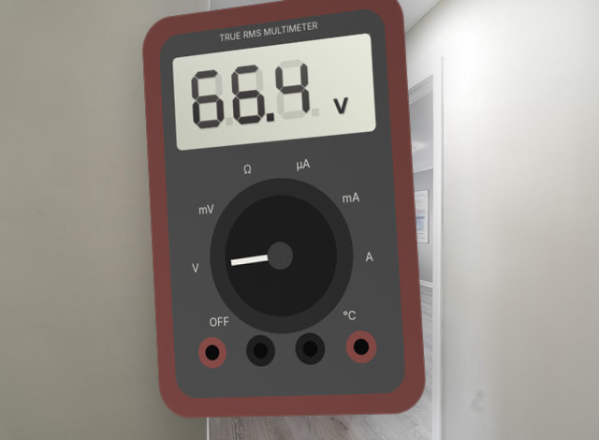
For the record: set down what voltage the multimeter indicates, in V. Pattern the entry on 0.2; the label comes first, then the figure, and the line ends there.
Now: 66.4
